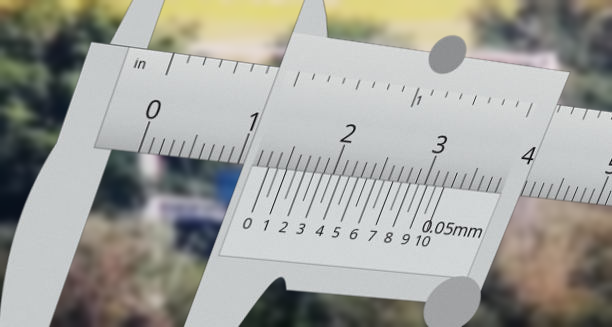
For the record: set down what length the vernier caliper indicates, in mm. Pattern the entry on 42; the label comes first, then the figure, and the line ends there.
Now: 13.2
